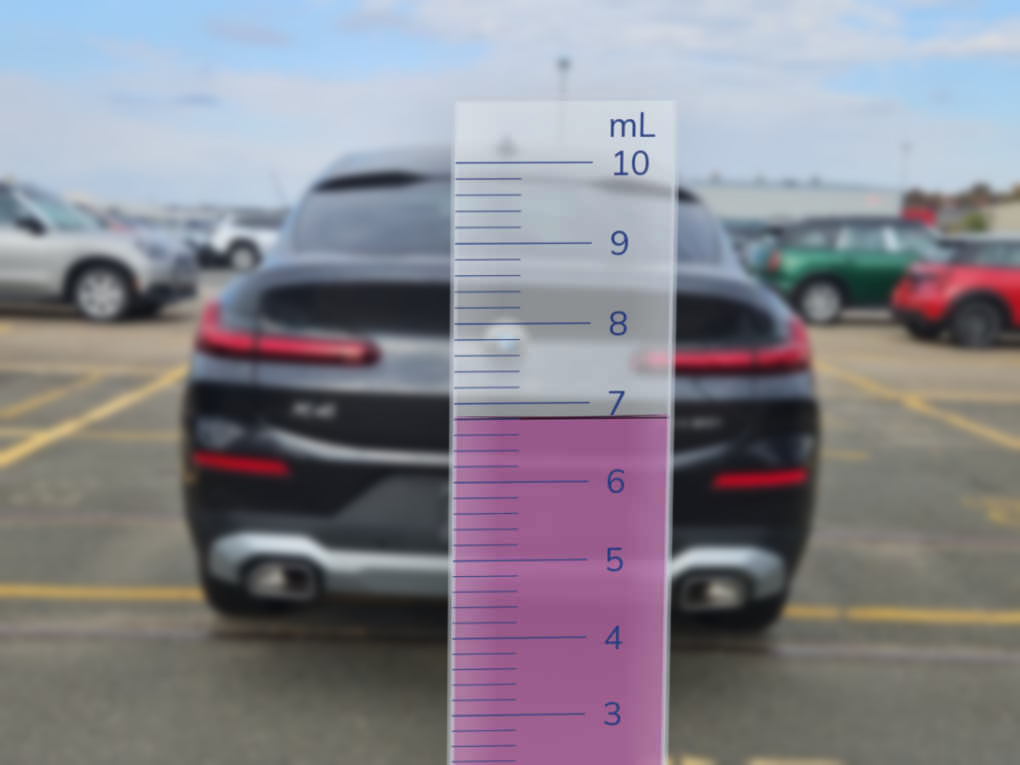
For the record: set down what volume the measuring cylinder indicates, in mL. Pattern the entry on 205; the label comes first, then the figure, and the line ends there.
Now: 6.8
